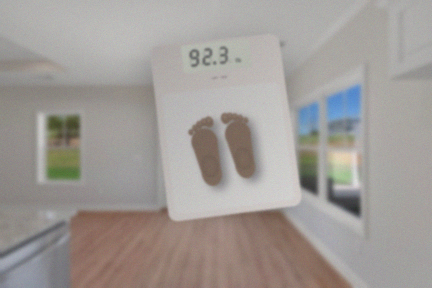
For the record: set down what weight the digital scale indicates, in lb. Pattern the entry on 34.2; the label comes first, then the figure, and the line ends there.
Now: 92.3
